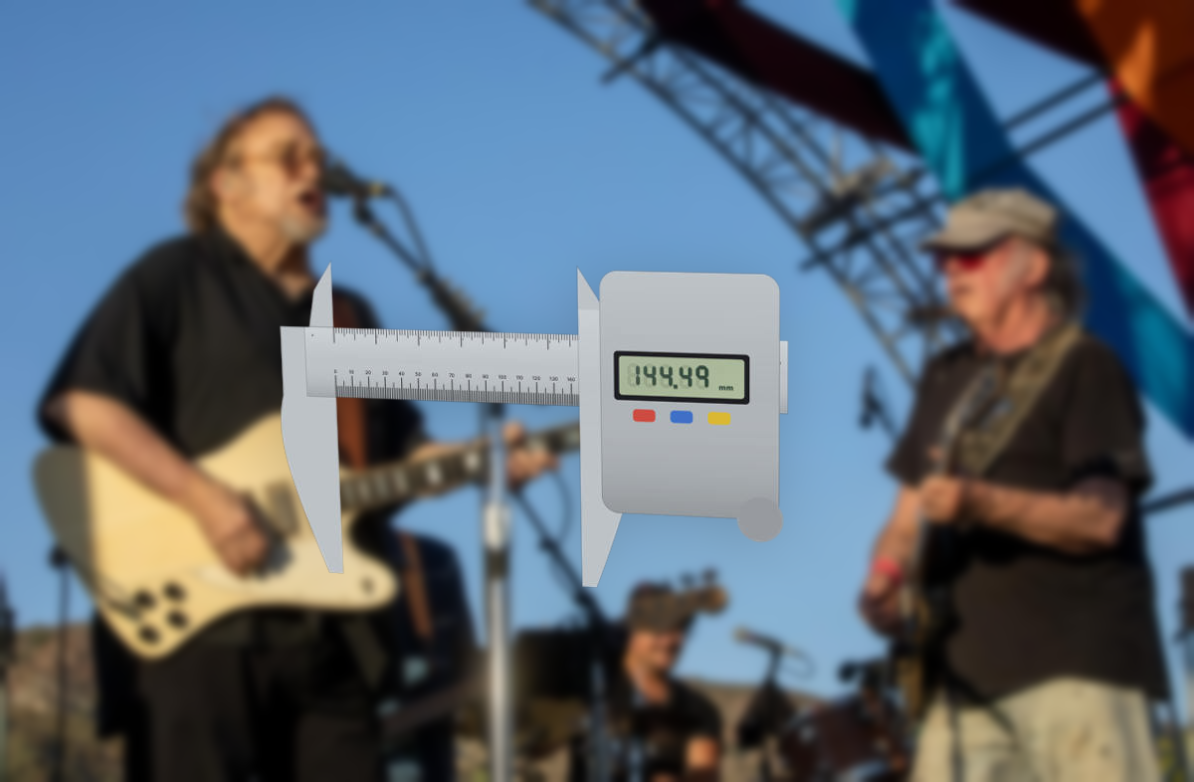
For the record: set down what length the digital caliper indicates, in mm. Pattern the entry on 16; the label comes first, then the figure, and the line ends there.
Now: 144.49
